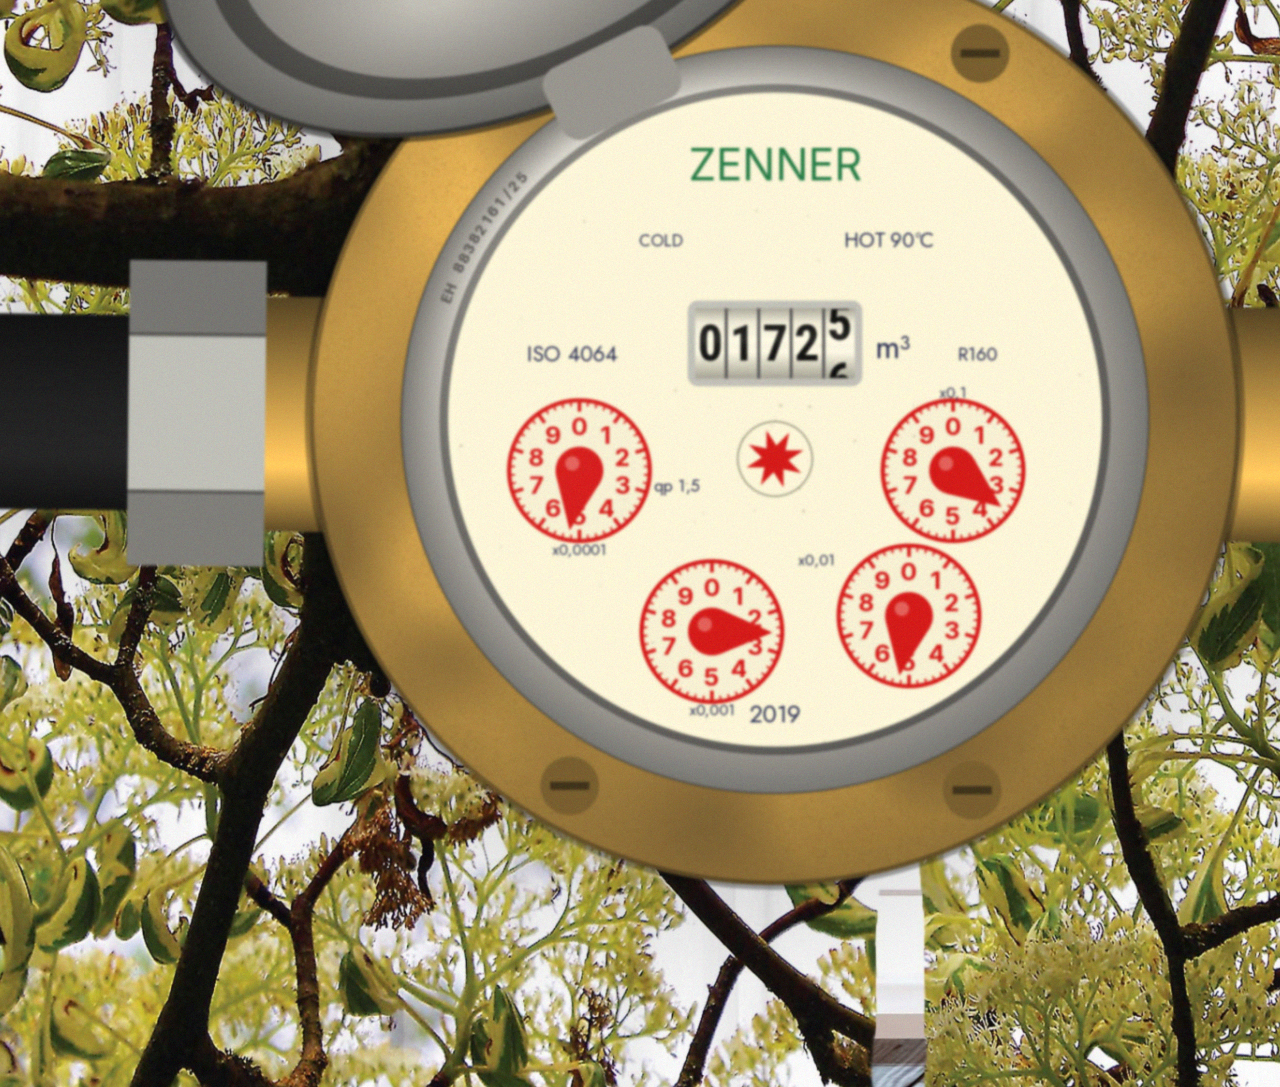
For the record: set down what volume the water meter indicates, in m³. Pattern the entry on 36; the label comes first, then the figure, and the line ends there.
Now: 1725.3525
